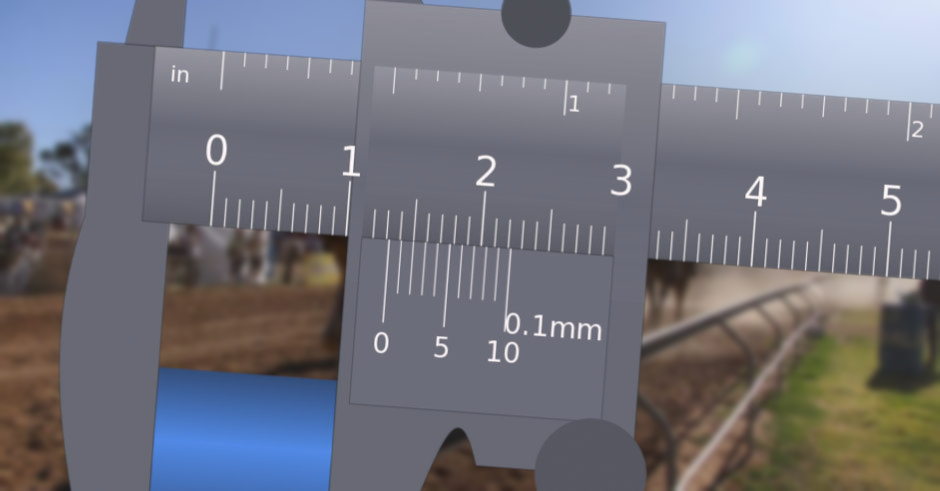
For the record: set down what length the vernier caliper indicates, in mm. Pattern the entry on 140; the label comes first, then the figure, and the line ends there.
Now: 13.2
